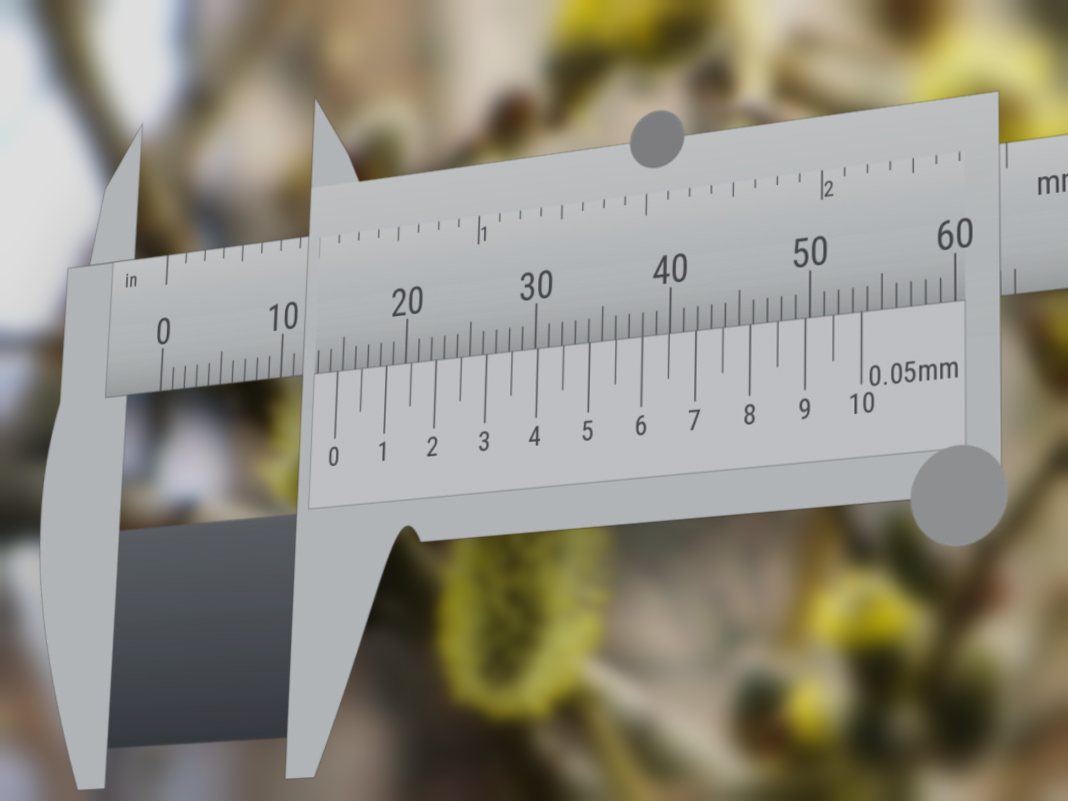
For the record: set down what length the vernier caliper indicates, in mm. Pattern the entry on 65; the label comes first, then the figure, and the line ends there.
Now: 14.6
